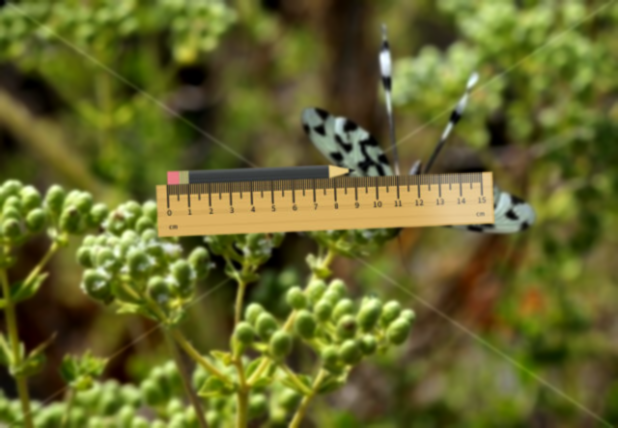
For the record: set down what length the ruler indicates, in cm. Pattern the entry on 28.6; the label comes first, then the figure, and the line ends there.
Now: 9
